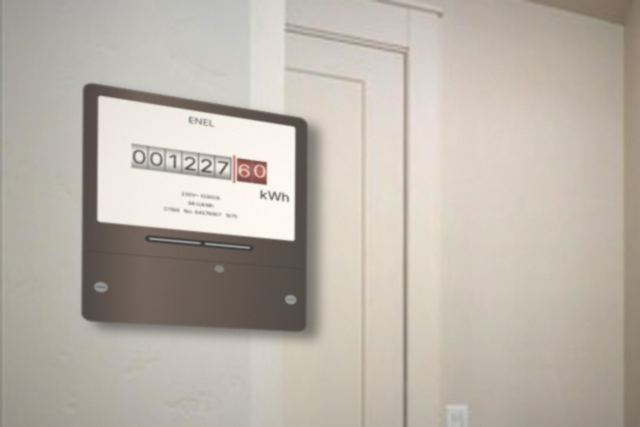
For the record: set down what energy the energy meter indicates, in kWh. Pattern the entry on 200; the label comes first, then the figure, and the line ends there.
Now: 1227.60
